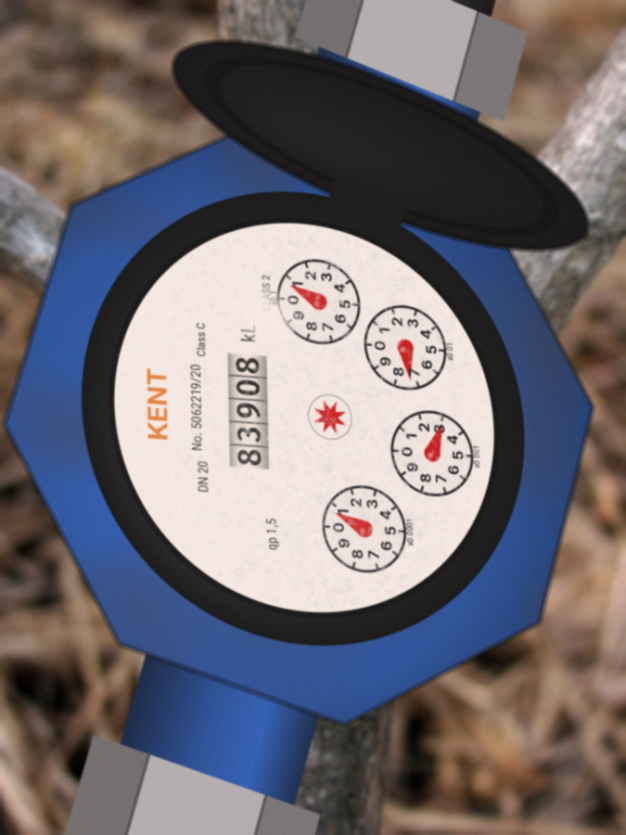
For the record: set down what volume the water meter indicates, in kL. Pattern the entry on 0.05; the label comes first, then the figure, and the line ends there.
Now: 83908.0730
